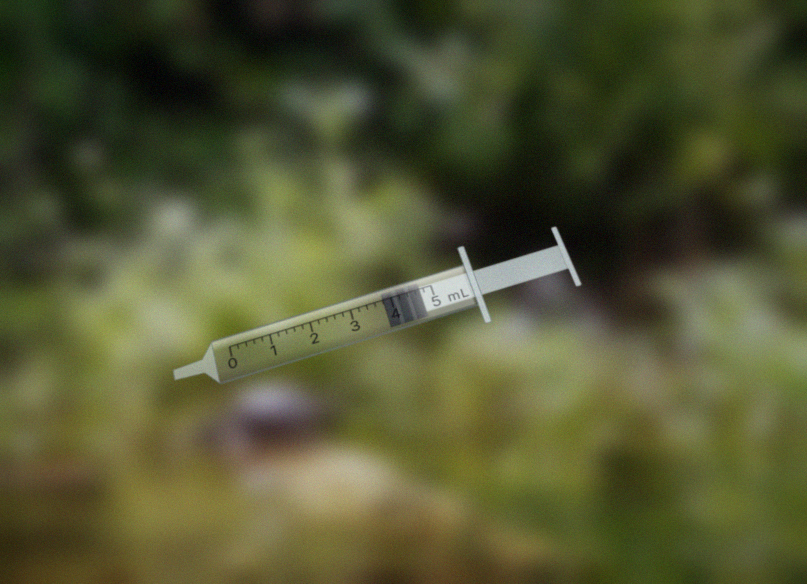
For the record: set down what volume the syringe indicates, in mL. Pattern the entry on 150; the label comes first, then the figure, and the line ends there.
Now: 3.8
